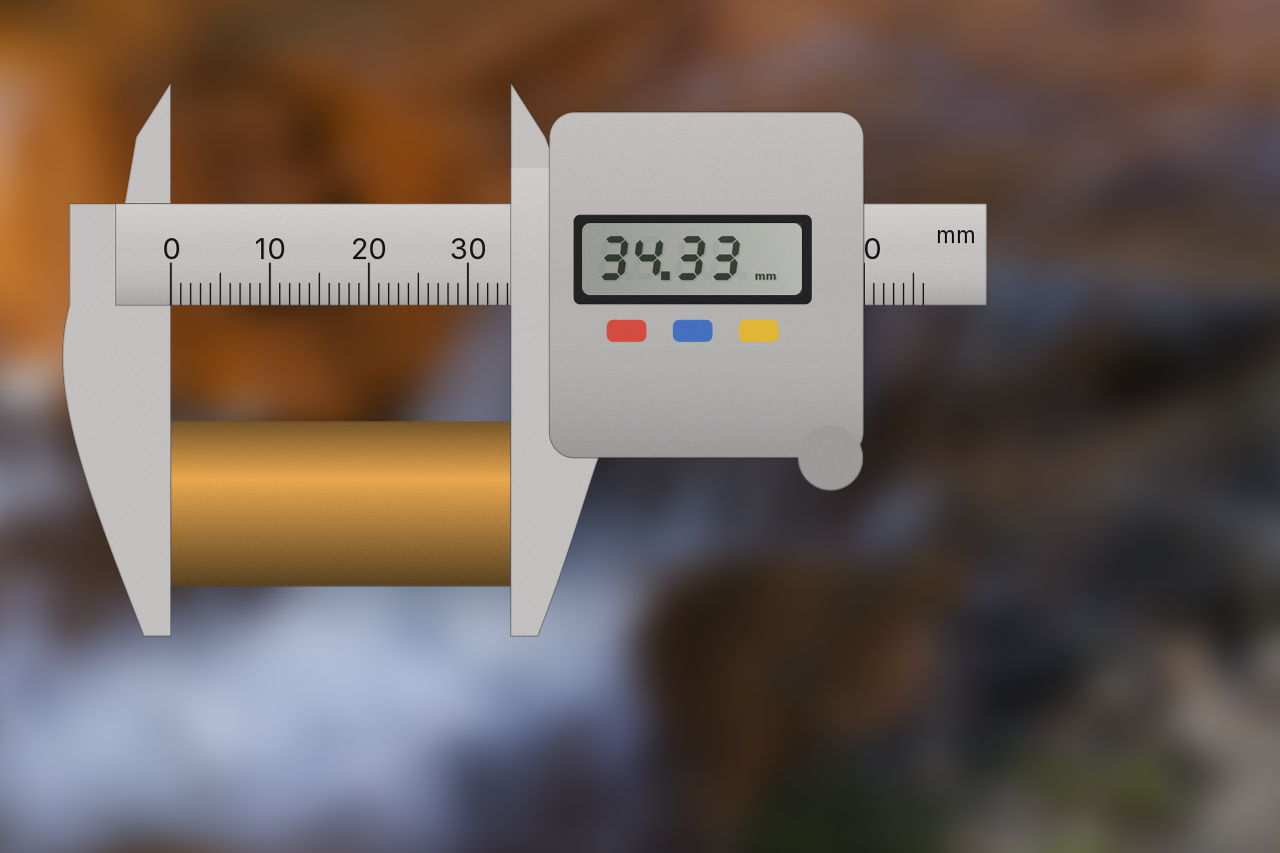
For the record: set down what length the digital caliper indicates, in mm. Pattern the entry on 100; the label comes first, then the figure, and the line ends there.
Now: 34.33
